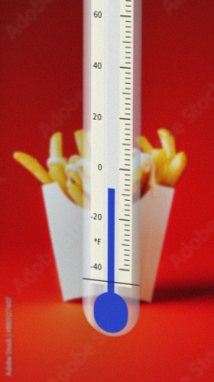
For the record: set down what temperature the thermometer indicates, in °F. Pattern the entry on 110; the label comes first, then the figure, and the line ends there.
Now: -8
